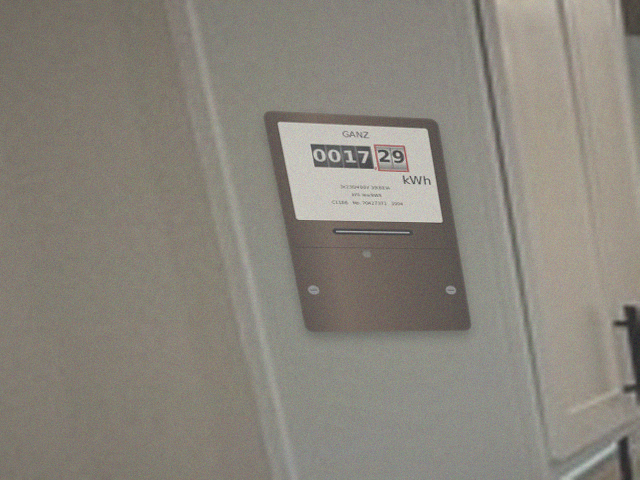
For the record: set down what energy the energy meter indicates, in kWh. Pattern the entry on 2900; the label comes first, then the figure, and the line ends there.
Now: 17.29
